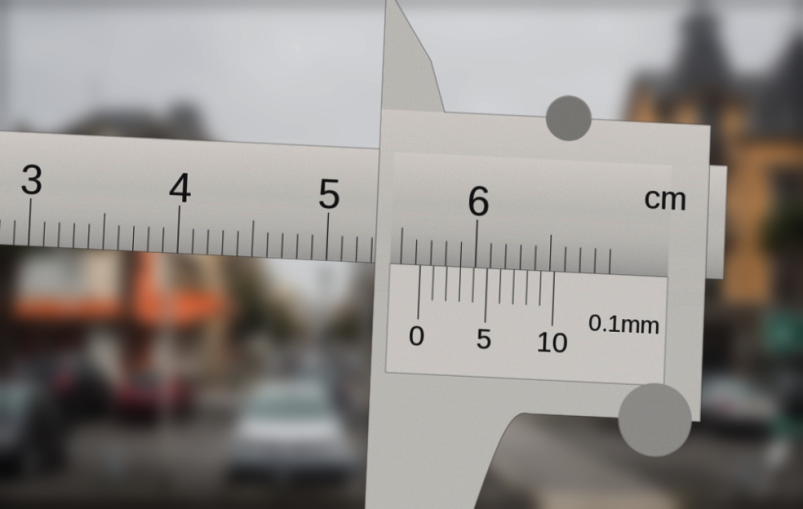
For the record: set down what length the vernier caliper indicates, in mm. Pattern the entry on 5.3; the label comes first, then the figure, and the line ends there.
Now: 56.3
